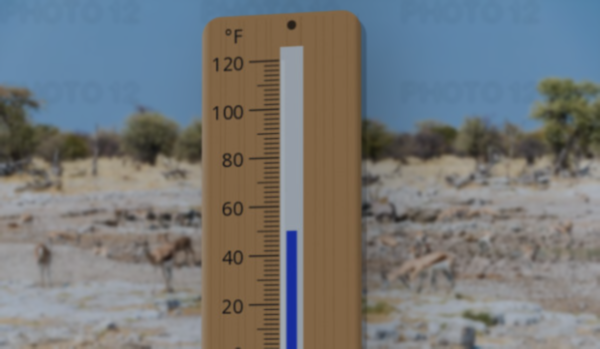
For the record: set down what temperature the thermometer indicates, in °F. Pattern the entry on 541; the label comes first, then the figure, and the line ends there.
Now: 50
